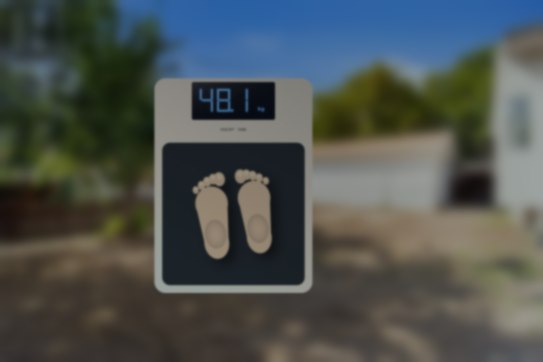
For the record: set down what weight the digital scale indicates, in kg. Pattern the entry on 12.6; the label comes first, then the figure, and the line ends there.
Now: 48.1
